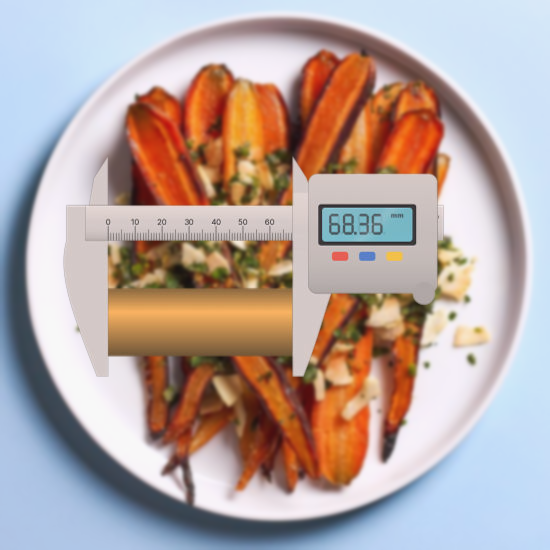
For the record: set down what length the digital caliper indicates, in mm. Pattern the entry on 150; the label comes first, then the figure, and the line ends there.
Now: 68.36
